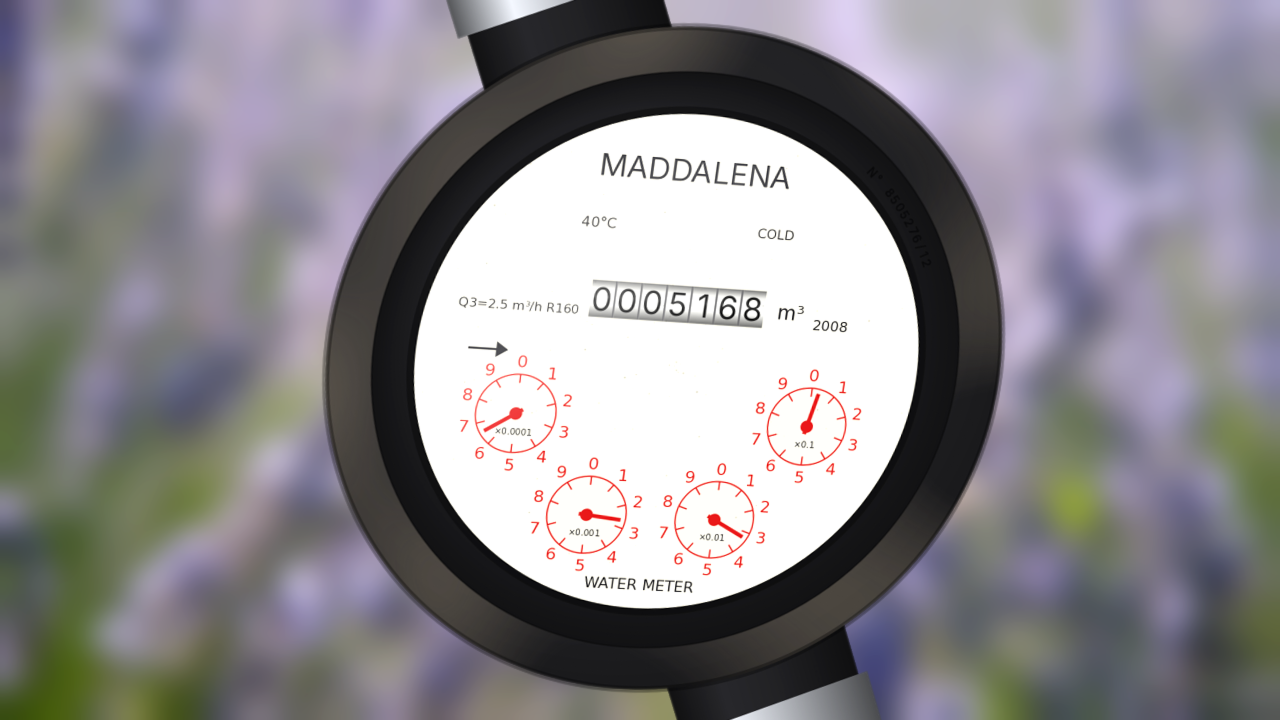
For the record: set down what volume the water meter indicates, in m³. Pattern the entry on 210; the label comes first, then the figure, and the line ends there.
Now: 5168.0326
